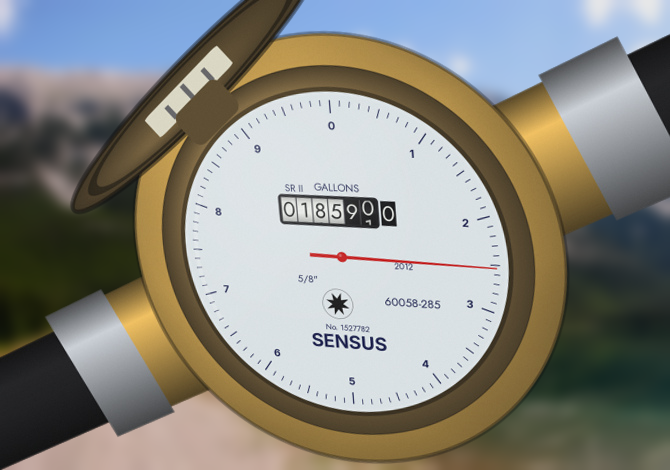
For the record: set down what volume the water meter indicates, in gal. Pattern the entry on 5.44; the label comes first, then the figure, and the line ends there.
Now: 185902.5
